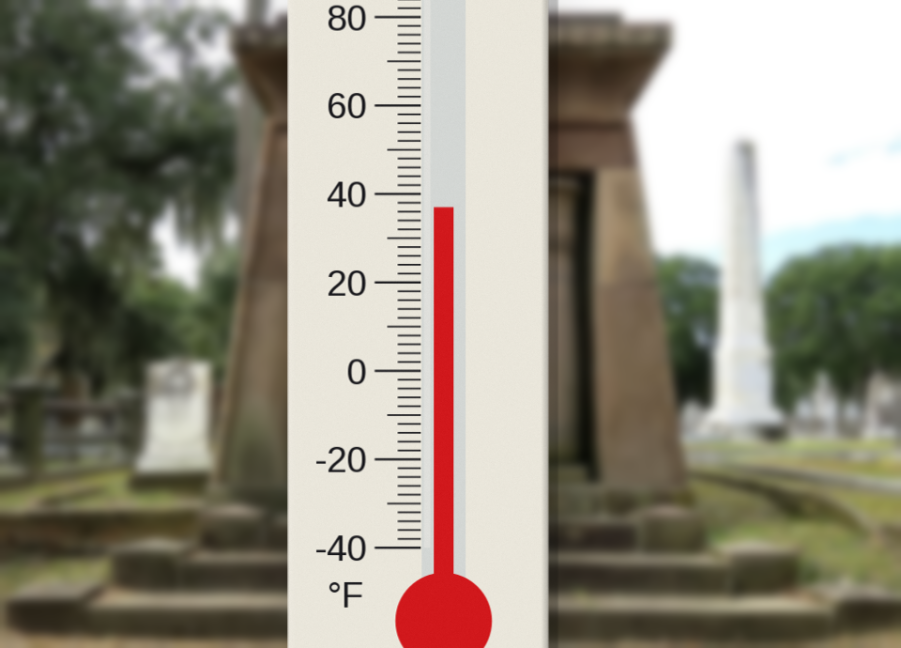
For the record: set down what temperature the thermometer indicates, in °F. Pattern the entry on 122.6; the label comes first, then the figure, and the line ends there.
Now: 37
